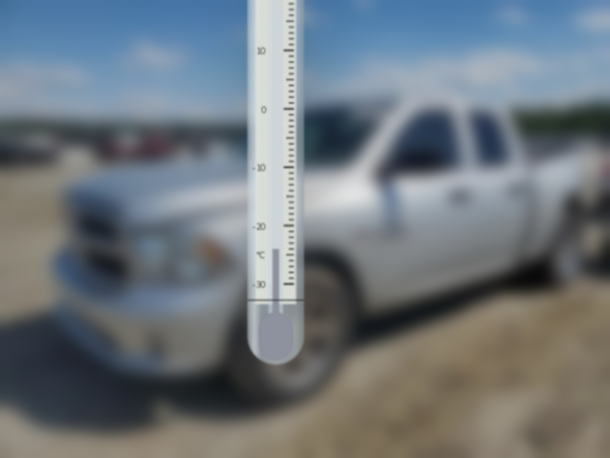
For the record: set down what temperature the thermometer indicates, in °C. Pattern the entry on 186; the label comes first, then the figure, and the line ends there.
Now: -24
